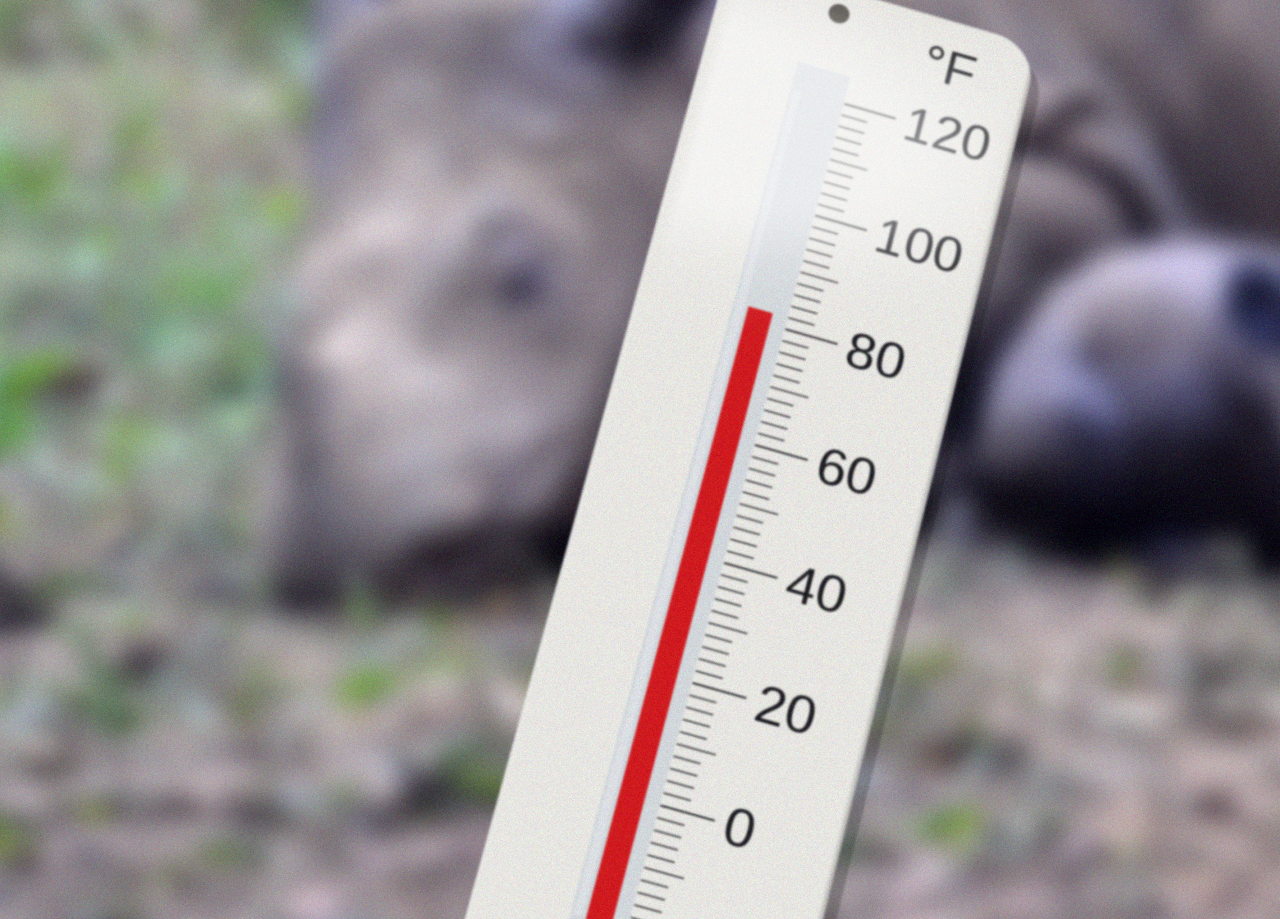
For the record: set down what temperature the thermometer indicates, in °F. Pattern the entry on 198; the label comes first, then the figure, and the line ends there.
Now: 82
